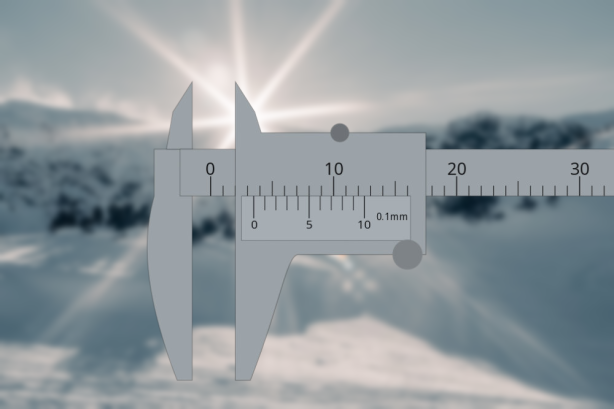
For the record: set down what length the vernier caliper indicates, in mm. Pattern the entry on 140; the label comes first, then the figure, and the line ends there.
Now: 3.5
